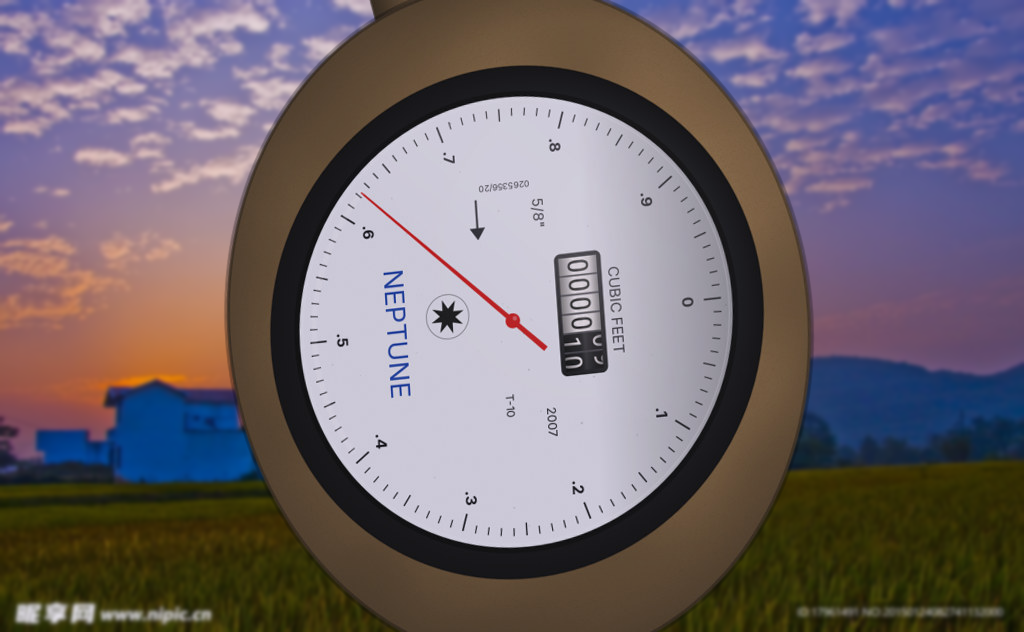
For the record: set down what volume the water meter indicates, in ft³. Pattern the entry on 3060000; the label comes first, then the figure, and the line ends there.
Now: 9.62
